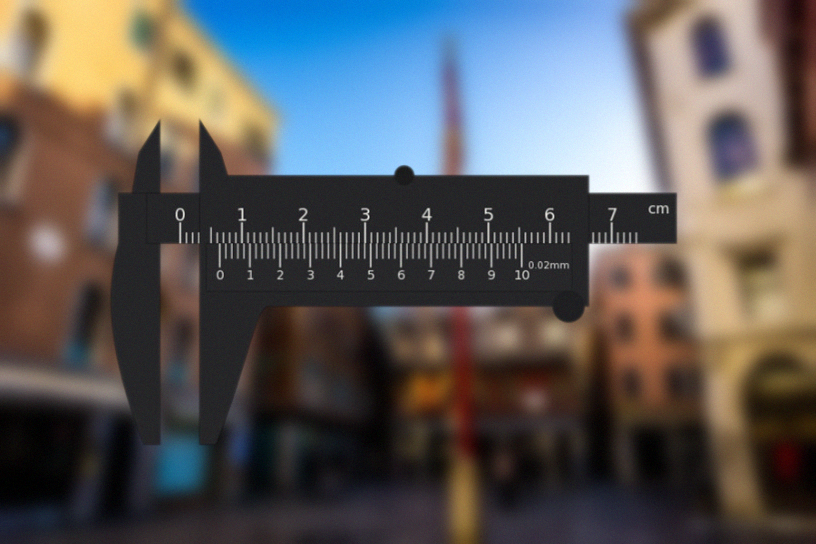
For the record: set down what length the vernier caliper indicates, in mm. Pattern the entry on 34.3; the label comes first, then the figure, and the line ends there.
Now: 6.4
